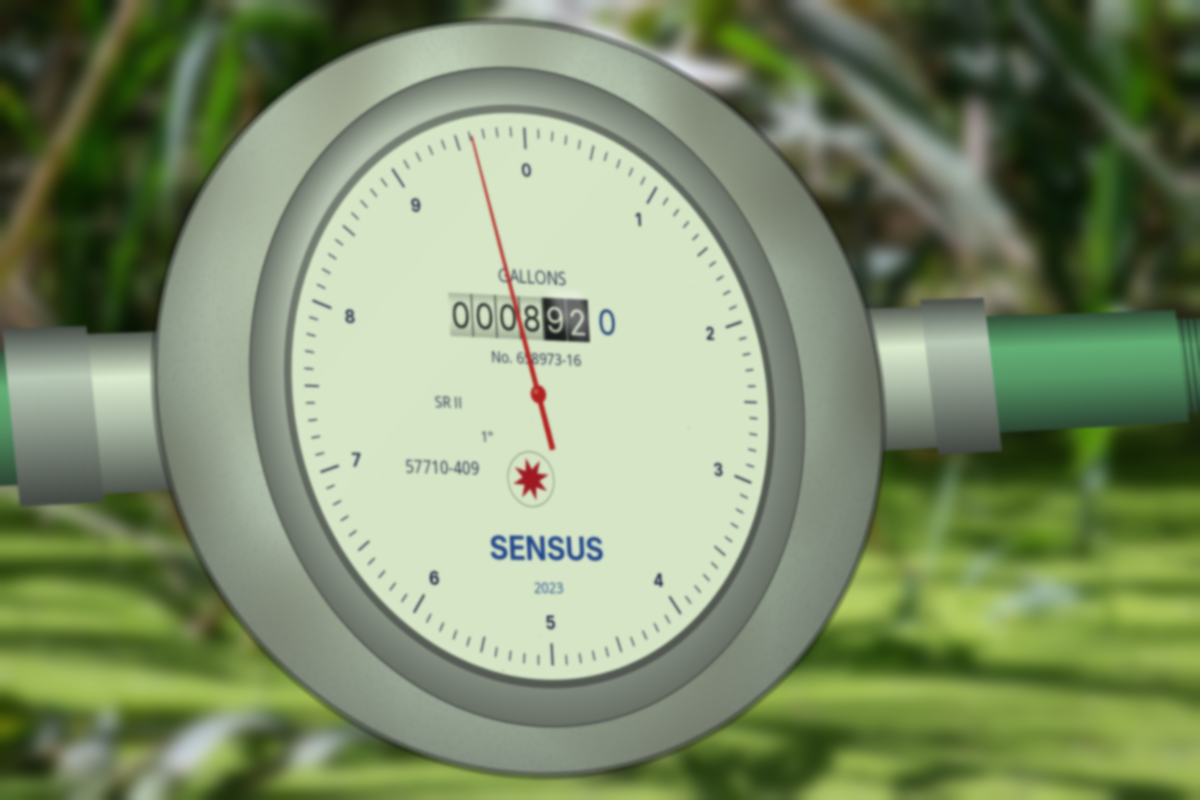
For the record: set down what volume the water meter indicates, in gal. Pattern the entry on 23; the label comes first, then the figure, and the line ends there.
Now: 8919.6
